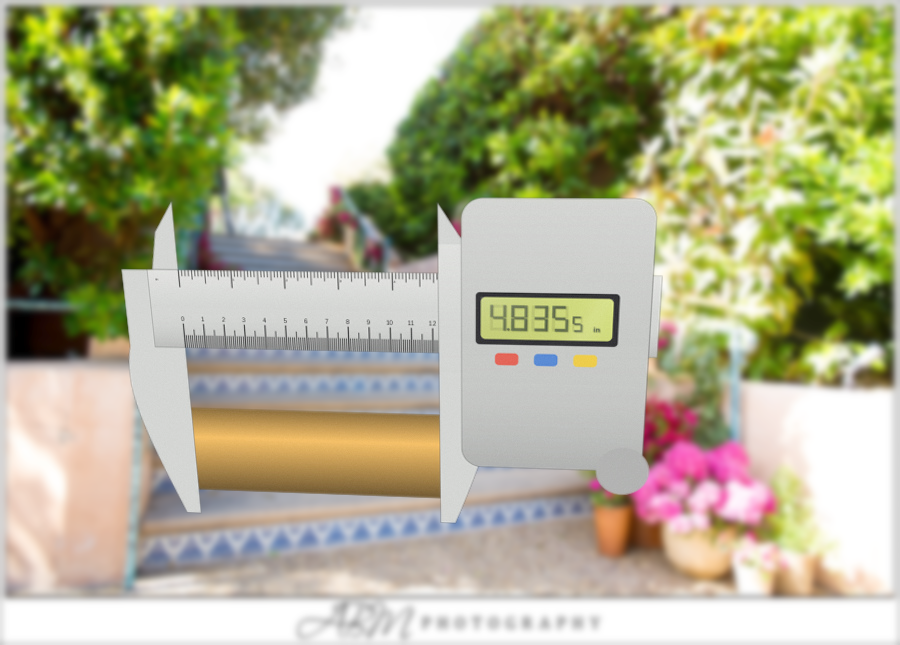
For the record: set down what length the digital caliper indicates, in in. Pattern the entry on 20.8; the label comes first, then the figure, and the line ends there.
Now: 4.8355
